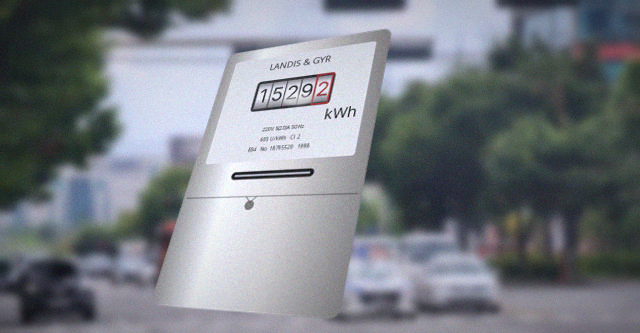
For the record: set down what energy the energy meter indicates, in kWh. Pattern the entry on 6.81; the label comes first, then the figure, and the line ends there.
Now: 1529.2
